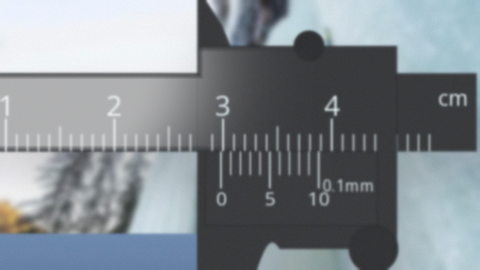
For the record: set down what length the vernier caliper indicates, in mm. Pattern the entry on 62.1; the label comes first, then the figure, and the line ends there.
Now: 29.8
